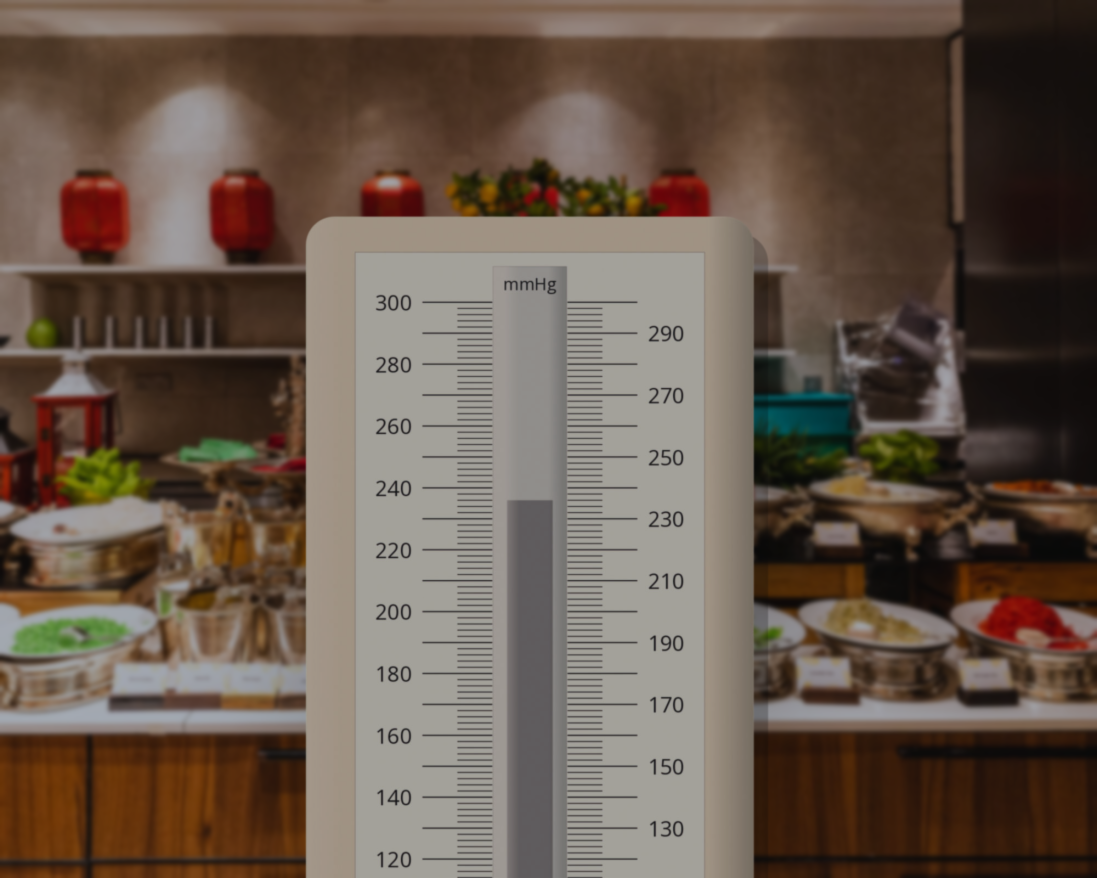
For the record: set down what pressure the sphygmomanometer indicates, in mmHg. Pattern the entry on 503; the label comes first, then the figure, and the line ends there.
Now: 236
